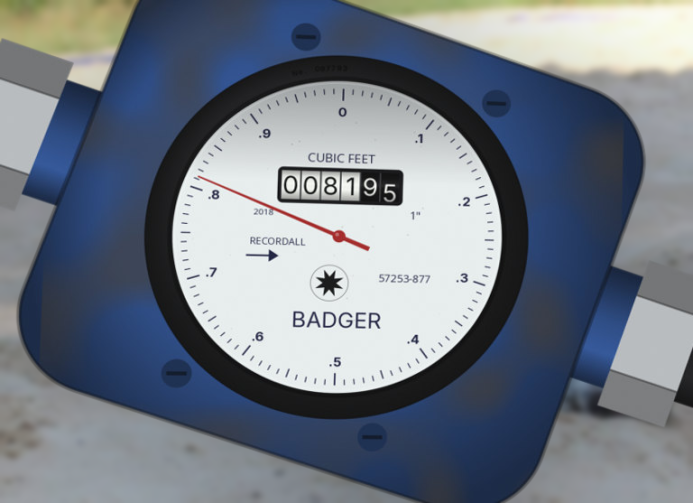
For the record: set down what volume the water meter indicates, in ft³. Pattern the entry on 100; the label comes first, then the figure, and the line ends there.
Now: 8194.81
